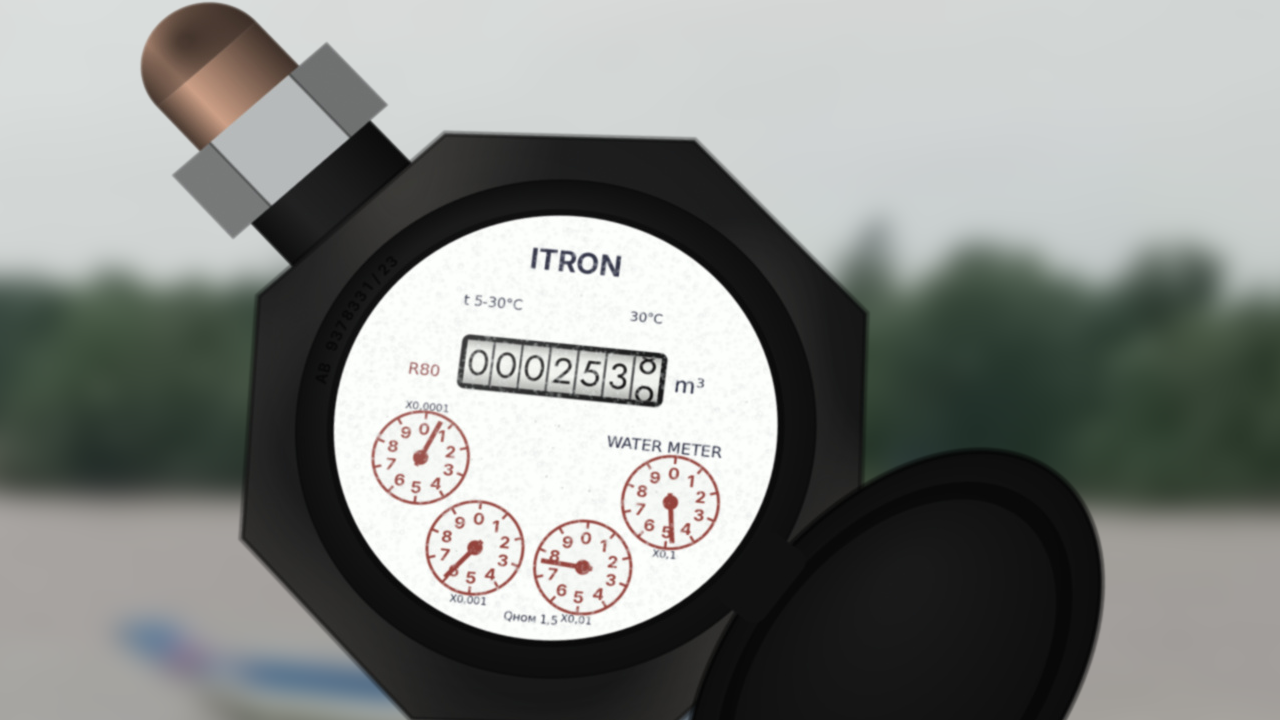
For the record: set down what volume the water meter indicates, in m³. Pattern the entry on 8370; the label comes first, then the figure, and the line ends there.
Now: 2538.4760
